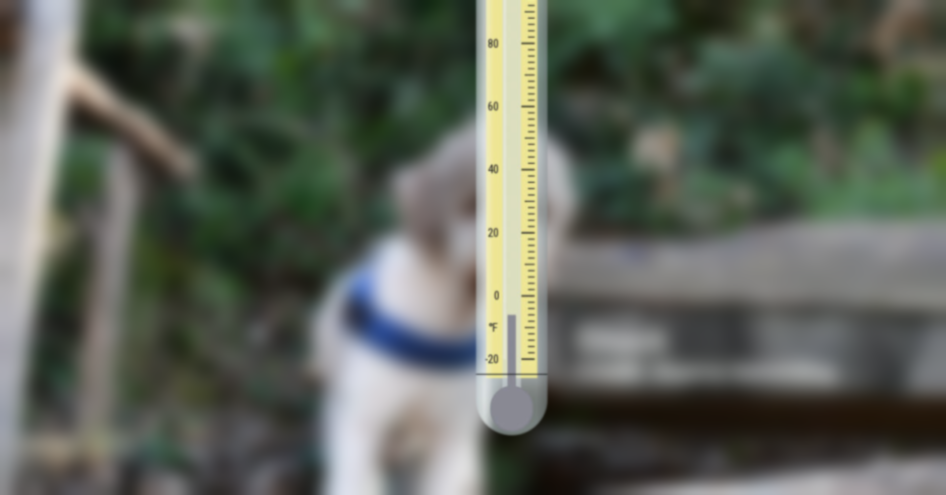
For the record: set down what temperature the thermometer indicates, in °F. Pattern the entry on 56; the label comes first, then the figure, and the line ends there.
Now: -6
